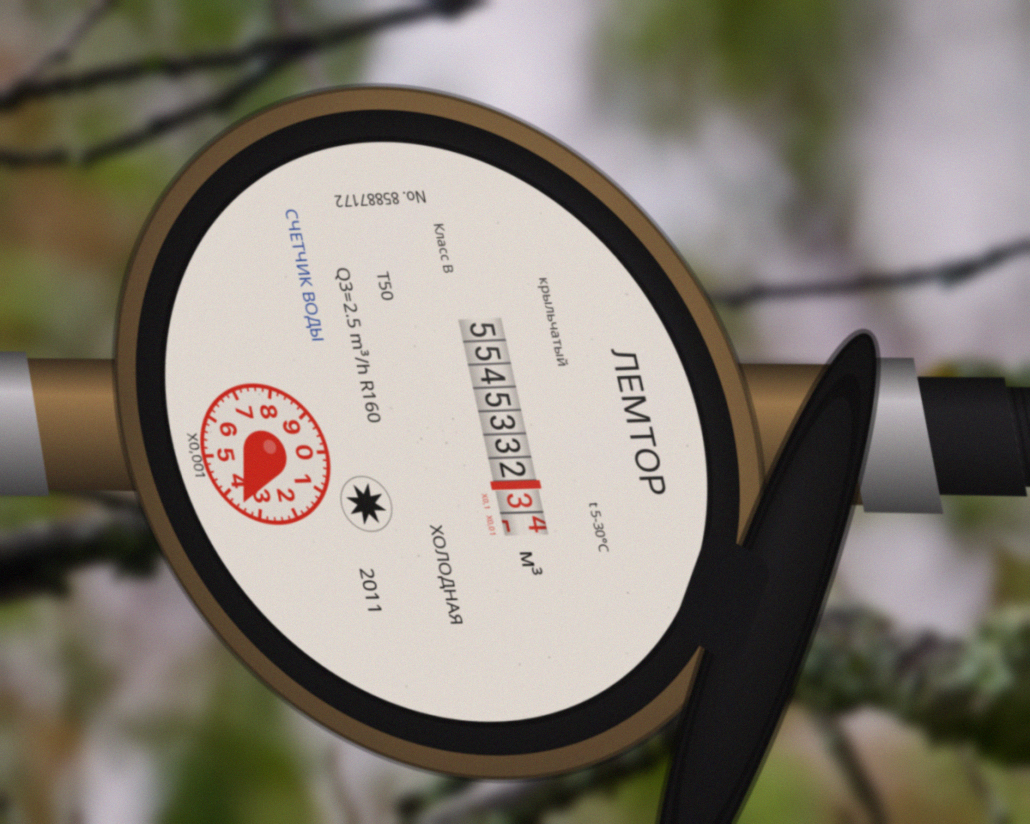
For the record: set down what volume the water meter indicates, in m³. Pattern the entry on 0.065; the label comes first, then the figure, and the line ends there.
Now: 5545332.343
